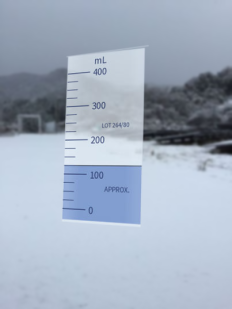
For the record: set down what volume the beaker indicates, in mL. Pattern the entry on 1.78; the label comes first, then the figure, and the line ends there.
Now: 125
